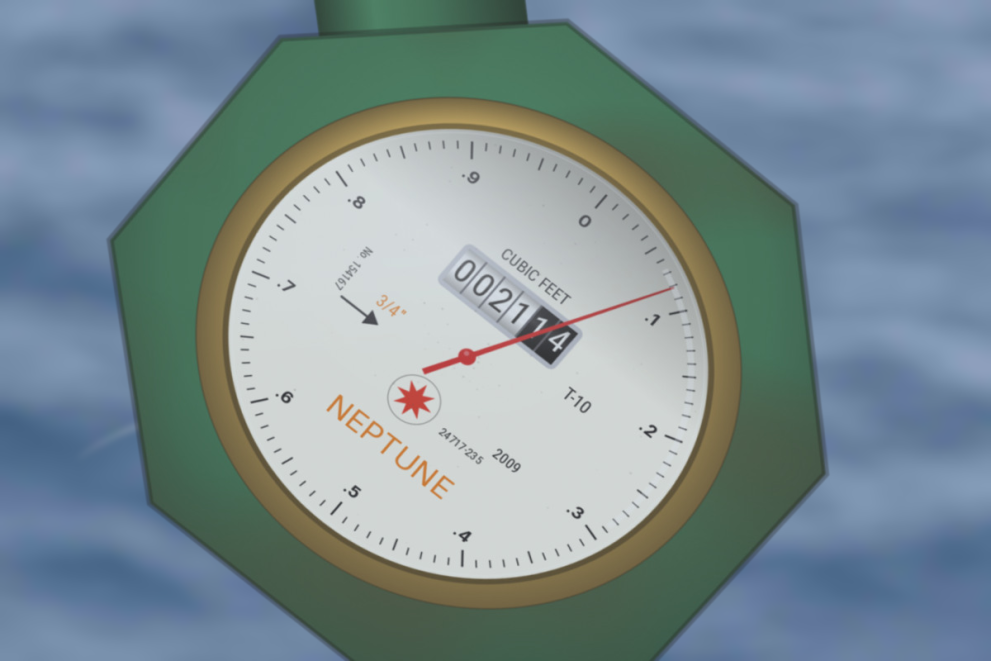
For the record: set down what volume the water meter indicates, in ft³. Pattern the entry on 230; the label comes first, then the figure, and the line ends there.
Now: 2114.08
